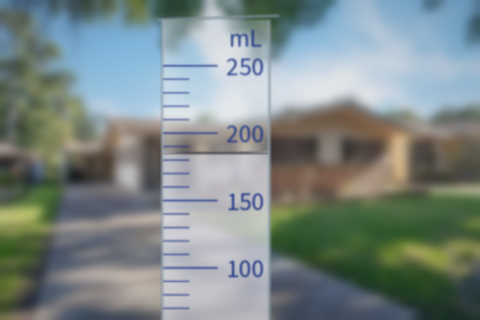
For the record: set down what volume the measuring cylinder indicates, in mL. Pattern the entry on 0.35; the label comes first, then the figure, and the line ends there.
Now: 185
